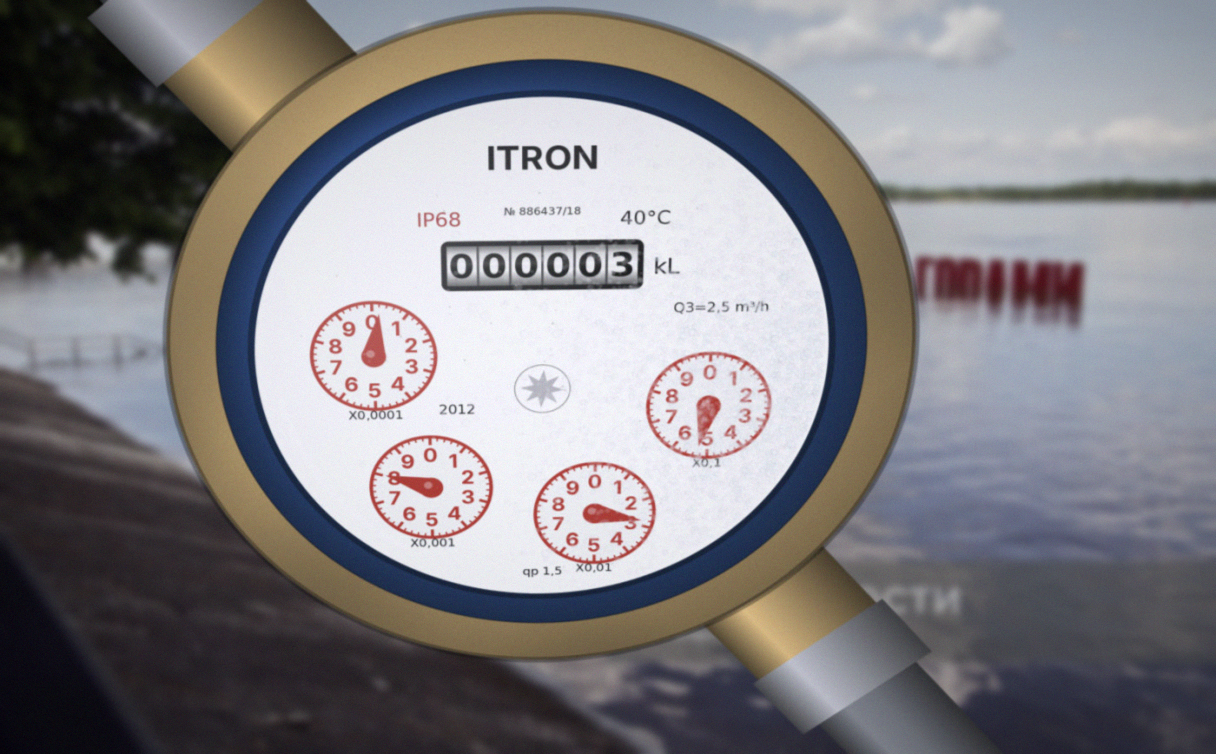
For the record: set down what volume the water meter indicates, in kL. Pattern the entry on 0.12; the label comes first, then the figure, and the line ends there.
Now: 3.5280
